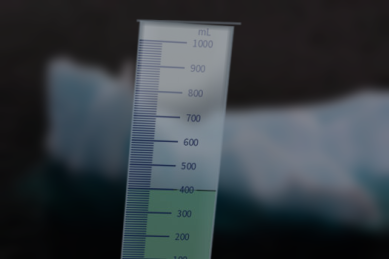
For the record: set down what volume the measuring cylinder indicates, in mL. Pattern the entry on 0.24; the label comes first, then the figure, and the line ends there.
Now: 400
